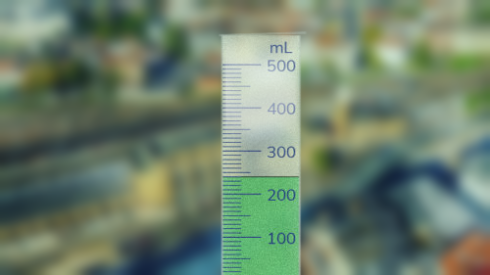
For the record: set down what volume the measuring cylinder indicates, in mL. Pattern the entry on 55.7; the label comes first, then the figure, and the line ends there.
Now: 240
